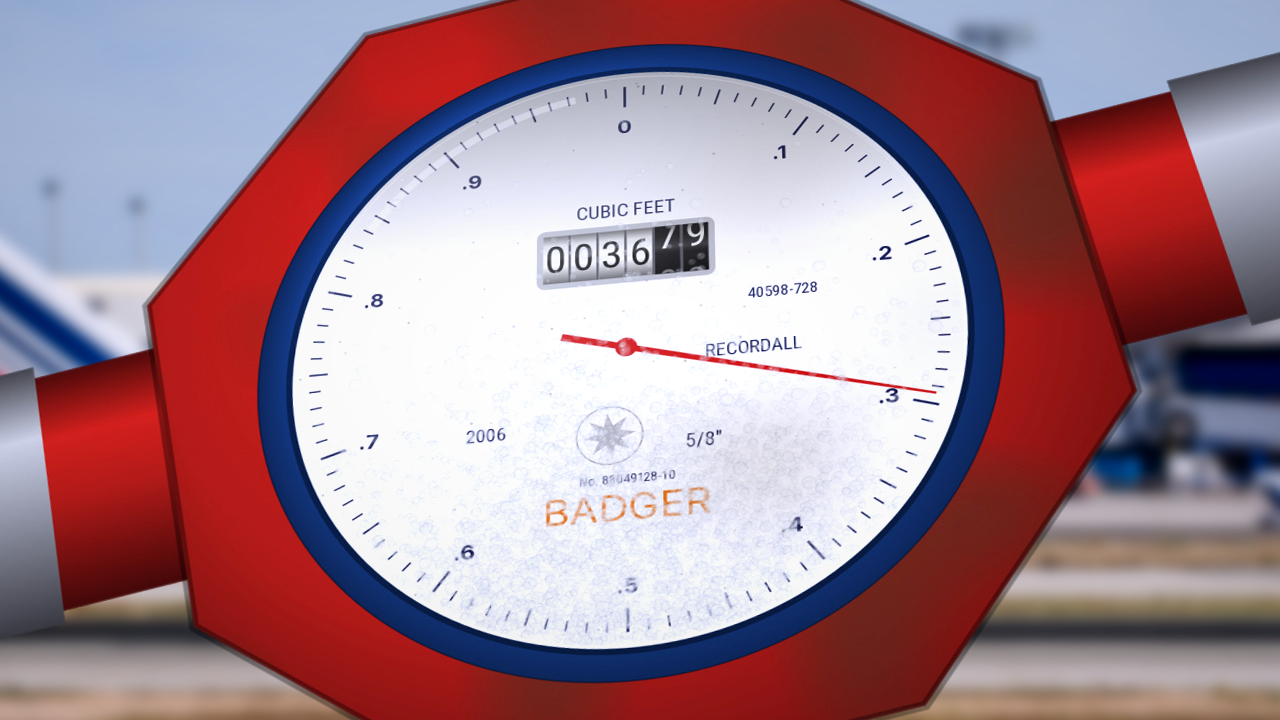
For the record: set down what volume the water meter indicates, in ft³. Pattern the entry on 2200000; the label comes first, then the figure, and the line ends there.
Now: 3679.29
